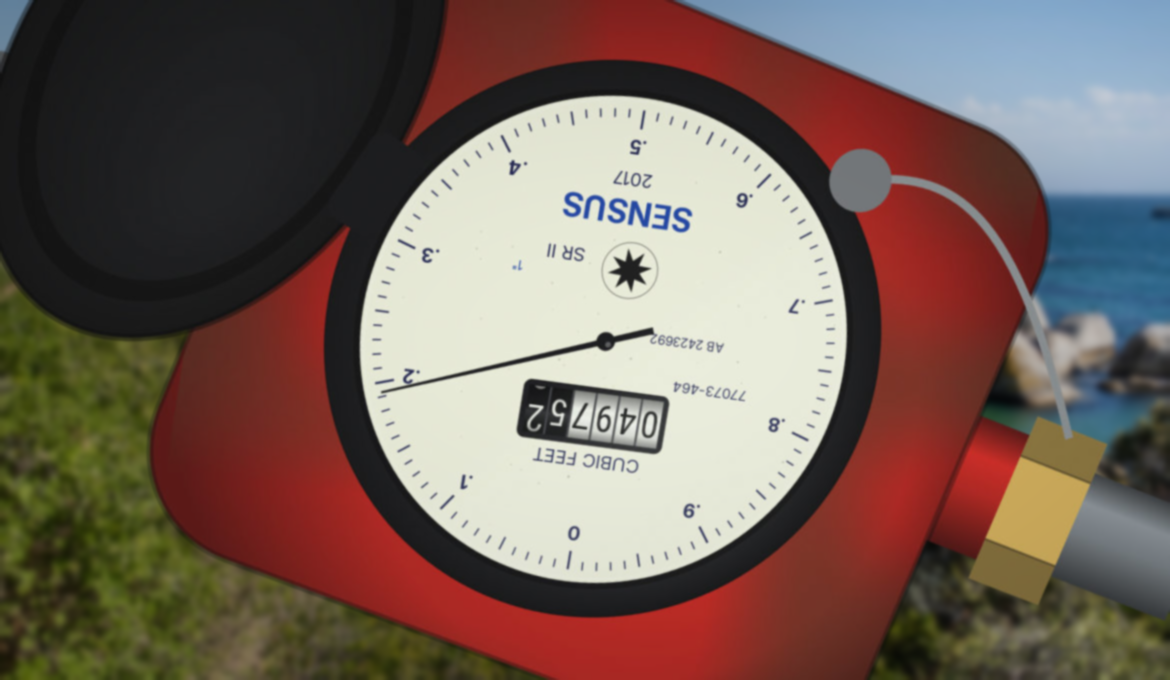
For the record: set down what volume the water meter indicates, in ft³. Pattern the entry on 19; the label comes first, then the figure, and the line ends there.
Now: 49752.19
